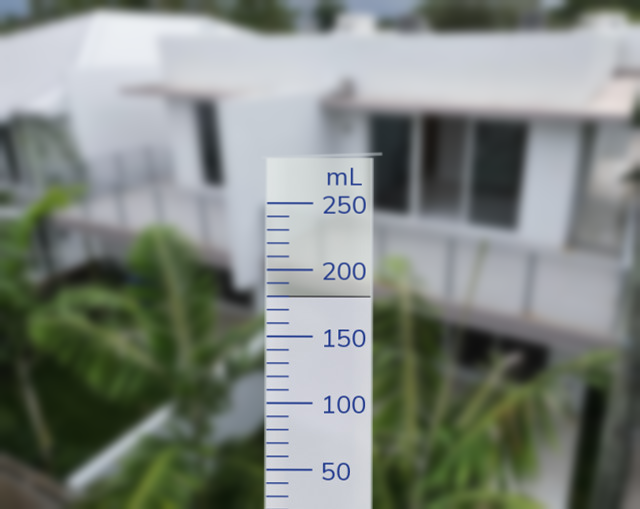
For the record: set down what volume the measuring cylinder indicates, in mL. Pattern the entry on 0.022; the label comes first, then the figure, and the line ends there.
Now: 180
